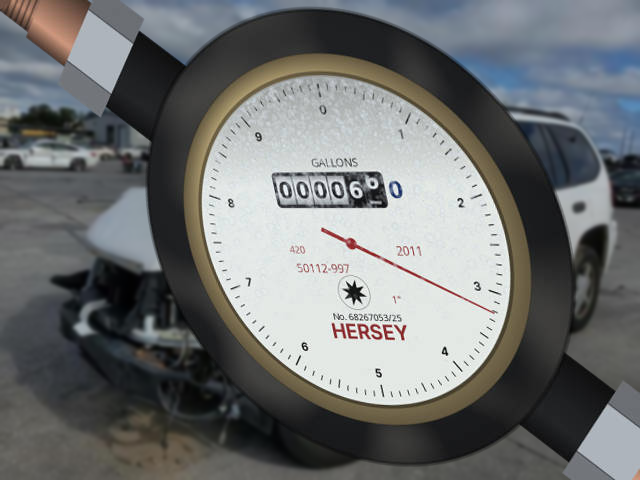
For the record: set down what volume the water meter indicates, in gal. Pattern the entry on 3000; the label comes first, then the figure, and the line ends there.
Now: 663.2
